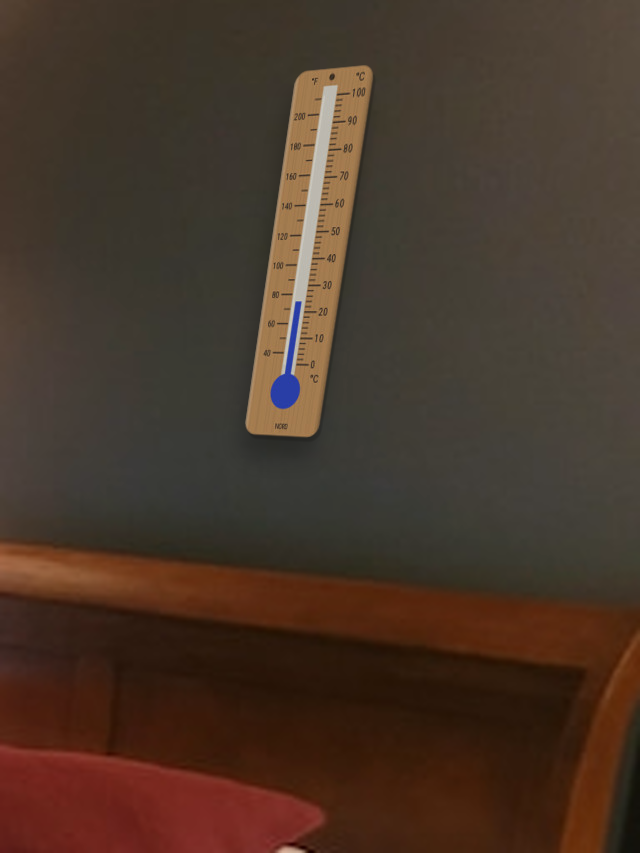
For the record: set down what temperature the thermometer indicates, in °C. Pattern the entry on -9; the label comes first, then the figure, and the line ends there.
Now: 24
